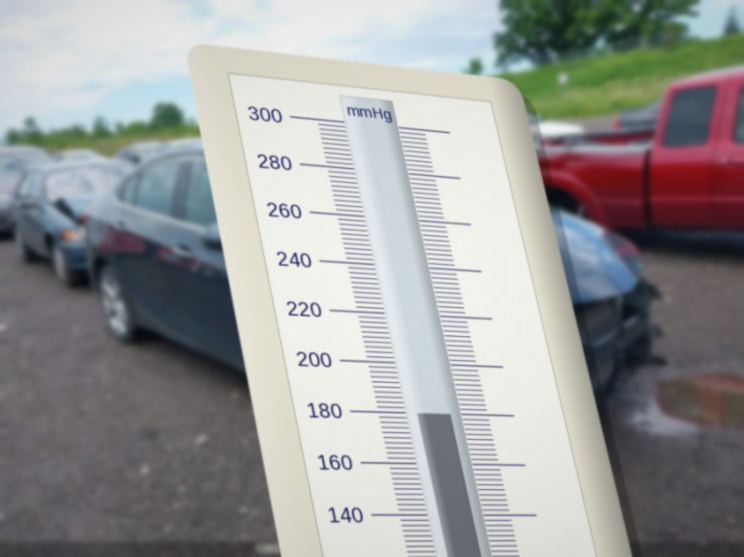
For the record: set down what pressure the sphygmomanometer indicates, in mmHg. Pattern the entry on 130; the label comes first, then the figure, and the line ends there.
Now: 180
